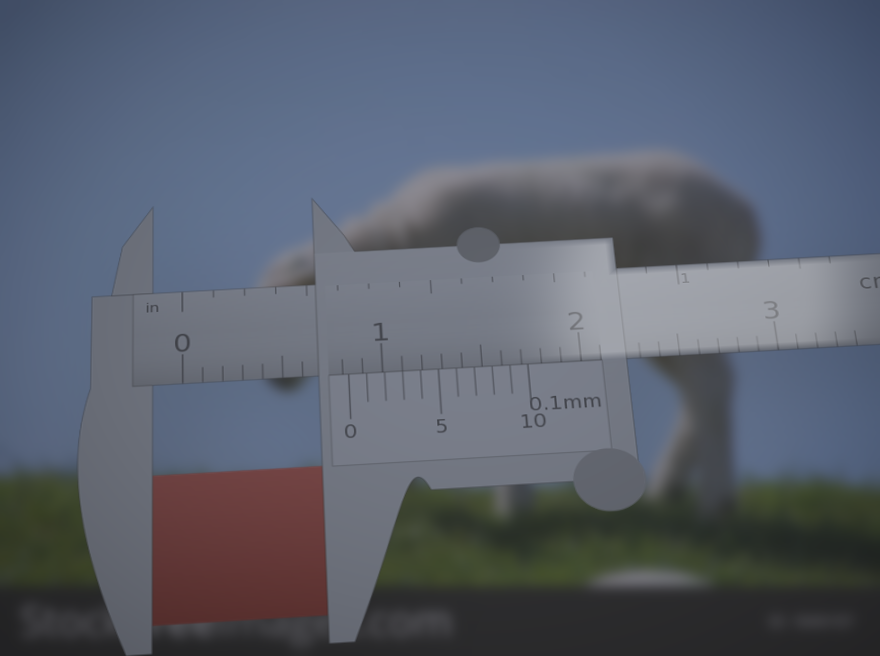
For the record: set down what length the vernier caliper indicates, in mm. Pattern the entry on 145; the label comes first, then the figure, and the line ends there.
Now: 8.3
